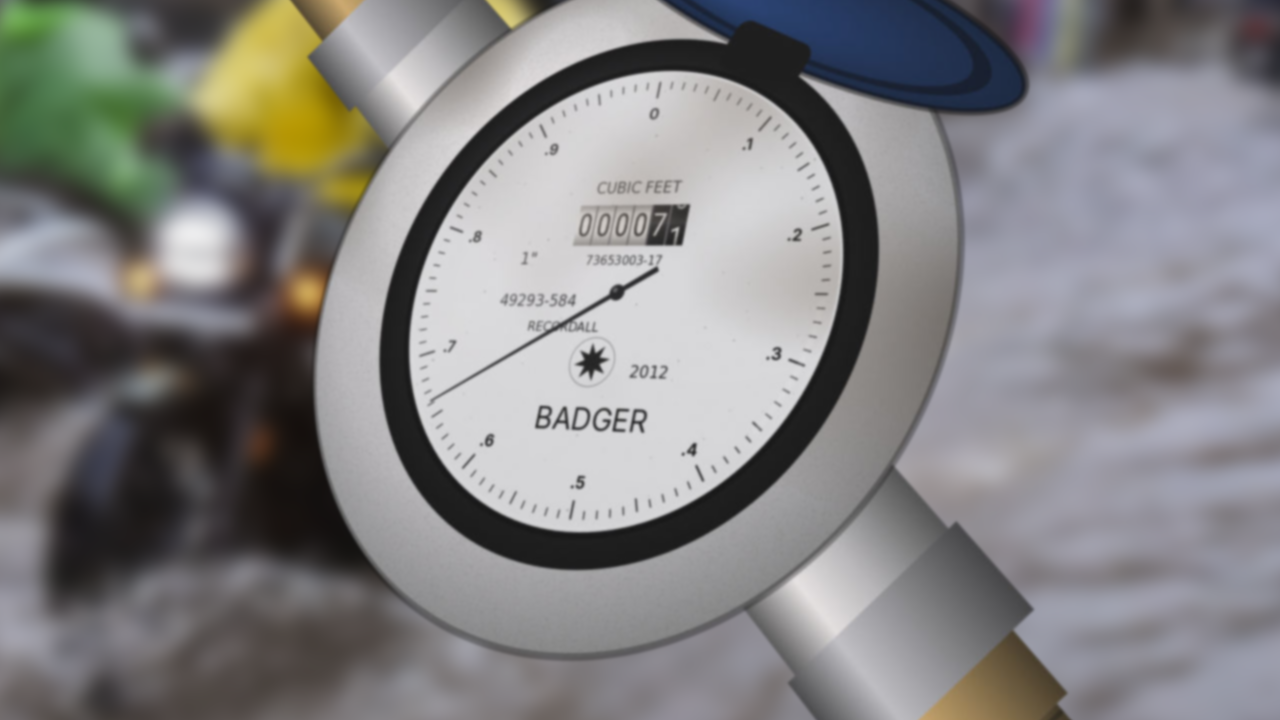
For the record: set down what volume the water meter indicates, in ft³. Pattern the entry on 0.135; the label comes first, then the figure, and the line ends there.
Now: 70.66
